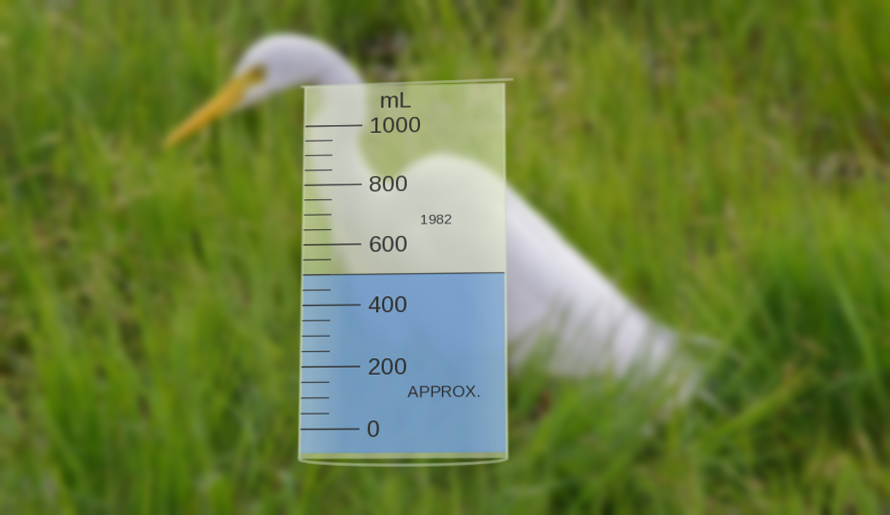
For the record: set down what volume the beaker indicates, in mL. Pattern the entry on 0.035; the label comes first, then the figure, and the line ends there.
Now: 500
